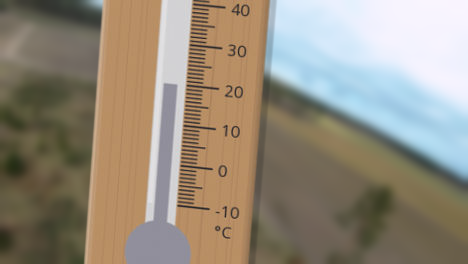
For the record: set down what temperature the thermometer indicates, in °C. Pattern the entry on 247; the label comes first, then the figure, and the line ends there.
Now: 20
